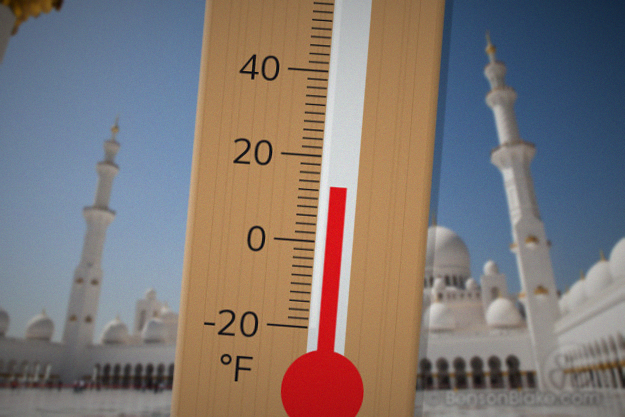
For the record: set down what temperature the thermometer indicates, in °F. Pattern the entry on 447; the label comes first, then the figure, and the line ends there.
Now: 13
